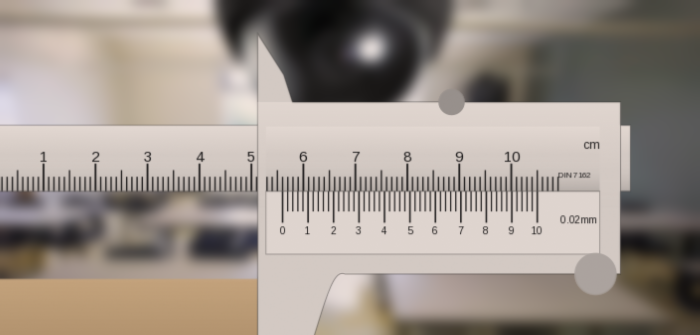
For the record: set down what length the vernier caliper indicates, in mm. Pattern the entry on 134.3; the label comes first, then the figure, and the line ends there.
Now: 56.0
